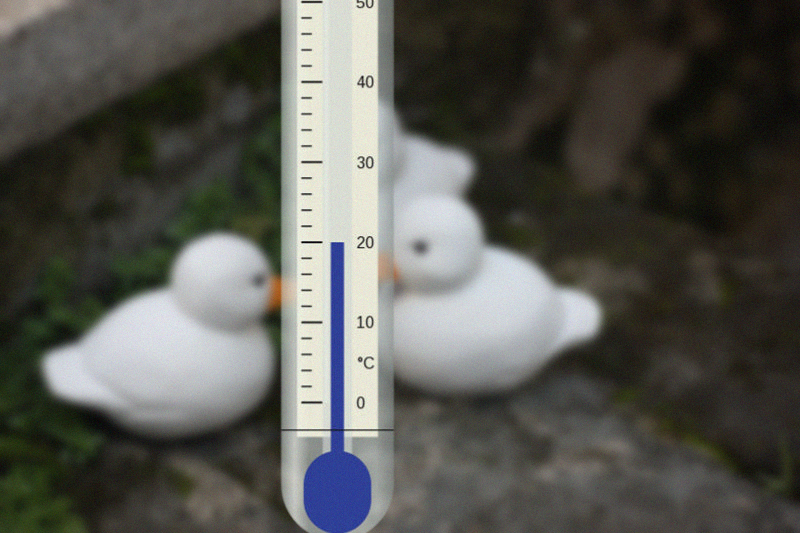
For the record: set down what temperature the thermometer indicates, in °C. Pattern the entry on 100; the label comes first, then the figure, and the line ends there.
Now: 20
